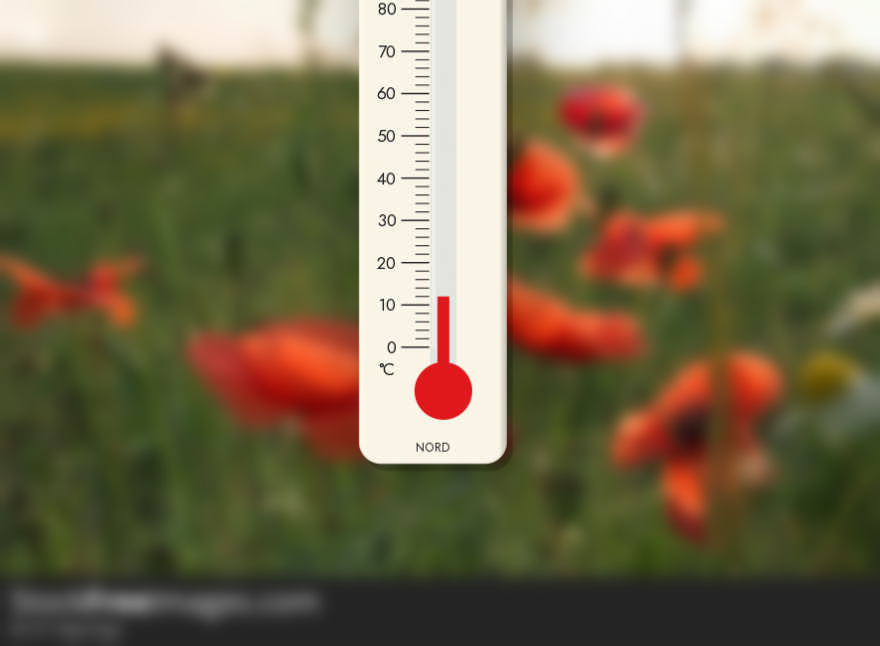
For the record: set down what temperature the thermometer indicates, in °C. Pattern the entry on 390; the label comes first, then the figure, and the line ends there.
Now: 12
